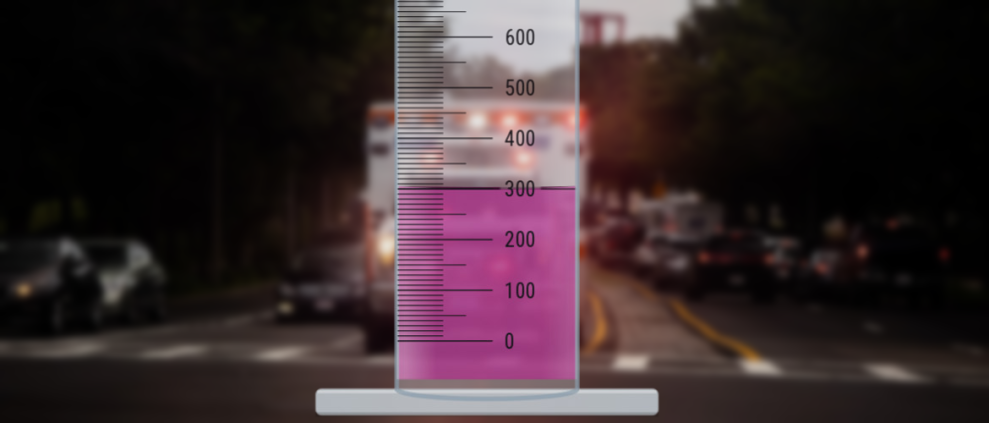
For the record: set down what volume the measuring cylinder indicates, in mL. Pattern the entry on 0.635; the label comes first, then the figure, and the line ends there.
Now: 300
